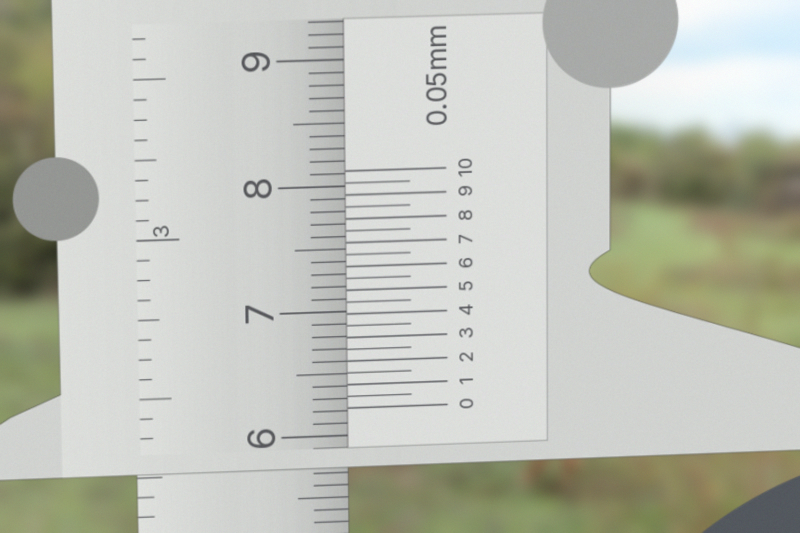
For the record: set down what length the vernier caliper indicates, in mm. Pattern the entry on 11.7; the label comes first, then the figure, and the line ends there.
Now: 62.2
